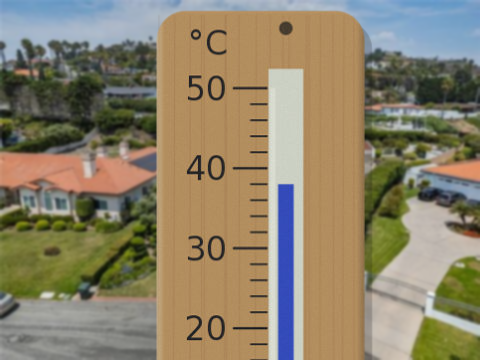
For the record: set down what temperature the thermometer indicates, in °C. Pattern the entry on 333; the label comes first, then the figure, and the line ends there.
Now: 38
